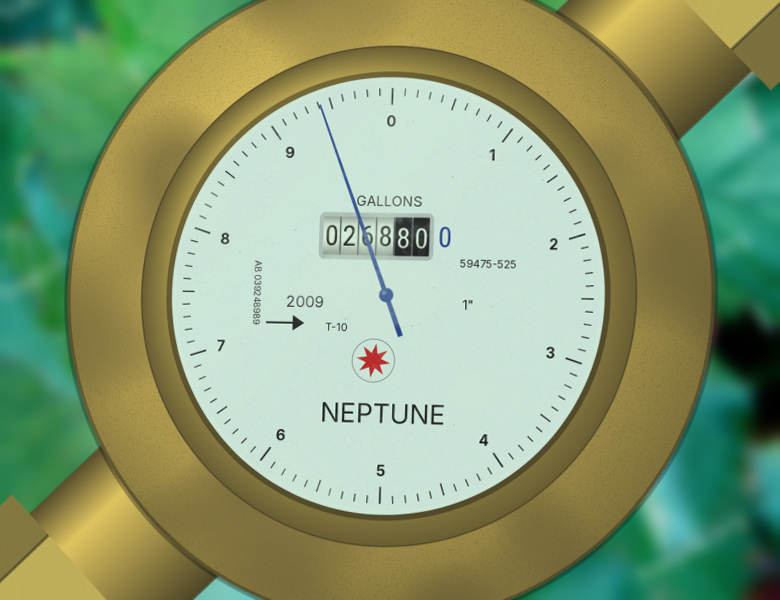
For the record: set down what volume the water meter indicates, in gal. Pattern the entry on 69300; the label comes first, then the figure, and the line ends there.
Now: 268799.4
